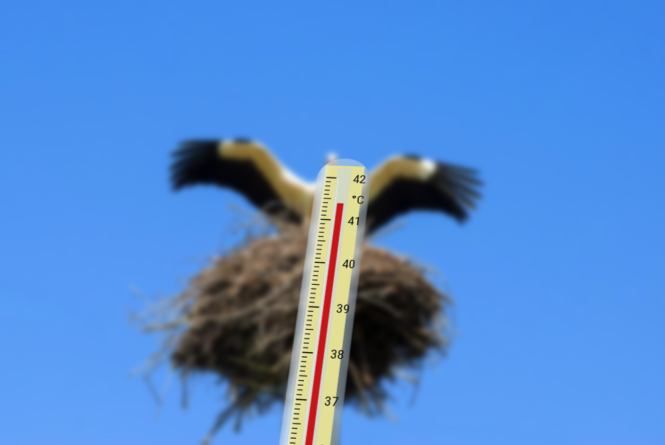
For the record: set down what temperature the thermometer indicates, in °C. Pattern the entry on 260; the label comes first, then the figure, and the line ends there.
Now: 41.4
